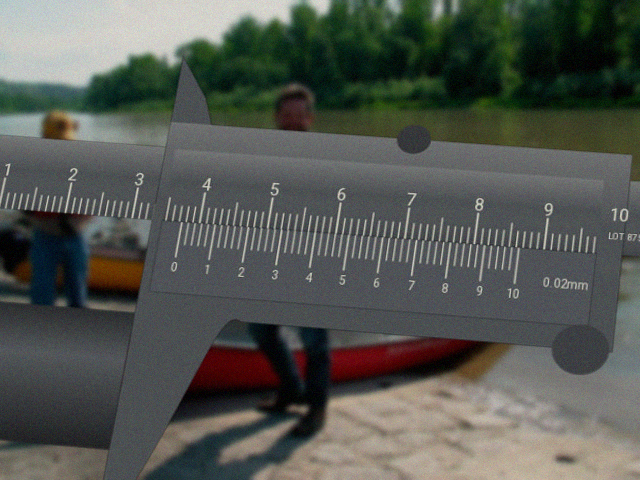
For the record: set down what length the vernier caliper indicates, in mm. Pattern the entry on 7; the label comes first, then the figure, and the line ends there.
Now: 37.4
